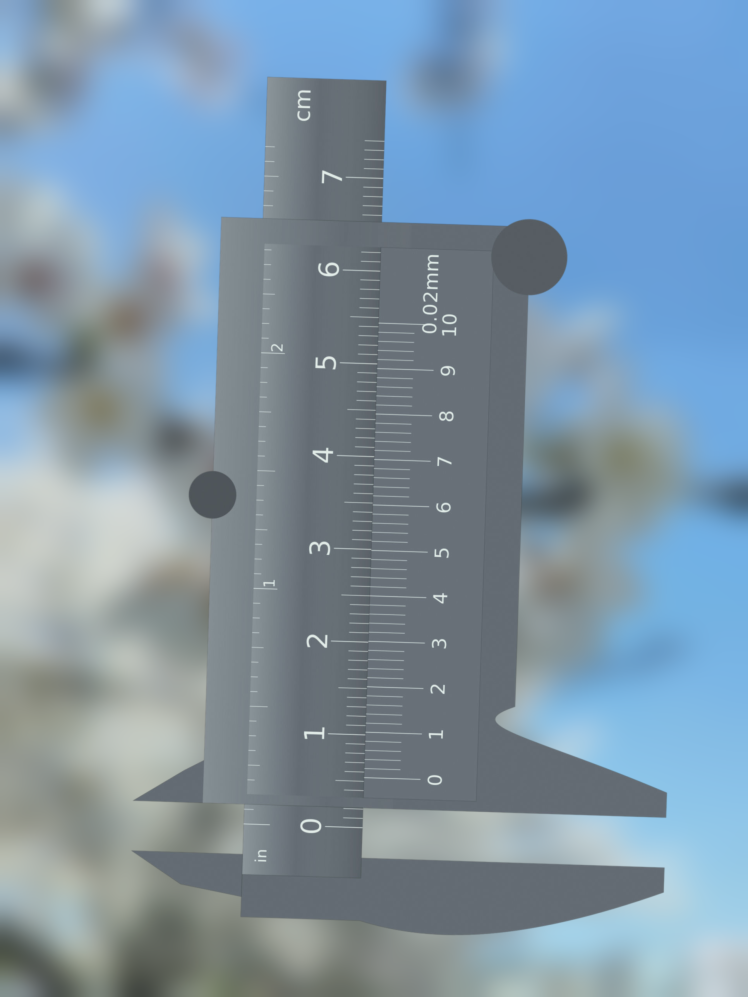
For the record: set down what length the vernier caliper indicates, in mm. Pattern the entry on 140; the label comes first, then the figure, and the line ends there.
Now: 5.4
